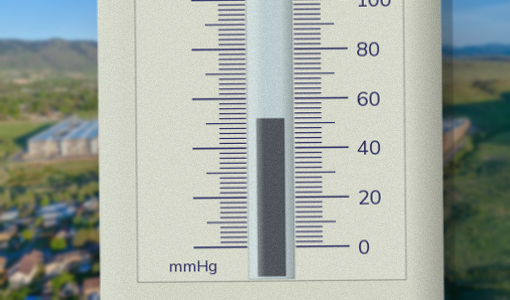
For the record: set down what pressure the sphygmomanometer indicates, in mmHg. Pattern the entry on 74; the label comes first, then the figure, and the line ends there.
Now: 52
